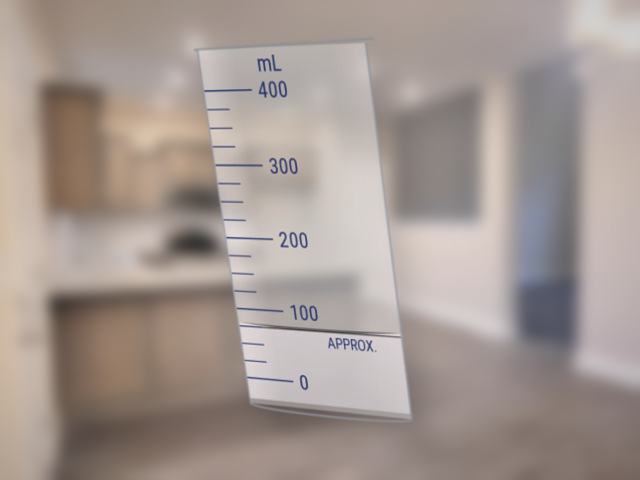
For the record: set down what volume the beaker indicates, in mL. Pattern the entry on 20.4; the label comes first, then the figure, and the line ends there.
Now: 75
